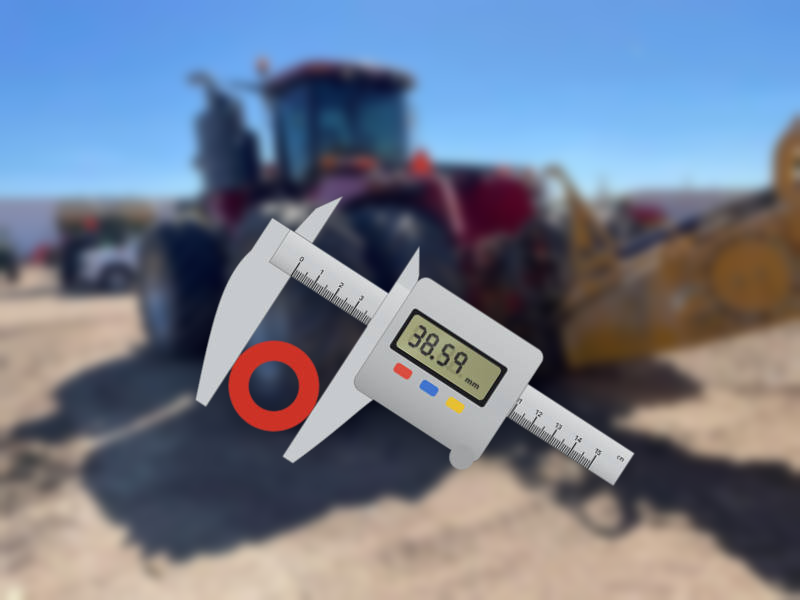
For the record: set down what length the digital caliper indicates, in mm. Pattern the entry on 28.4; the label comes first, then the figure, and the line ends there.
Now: 38.59
